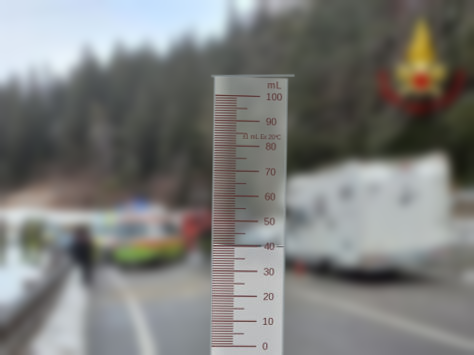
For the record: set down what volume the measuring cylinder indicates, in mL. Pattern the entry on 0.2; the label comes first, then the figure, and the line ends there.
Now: 40
